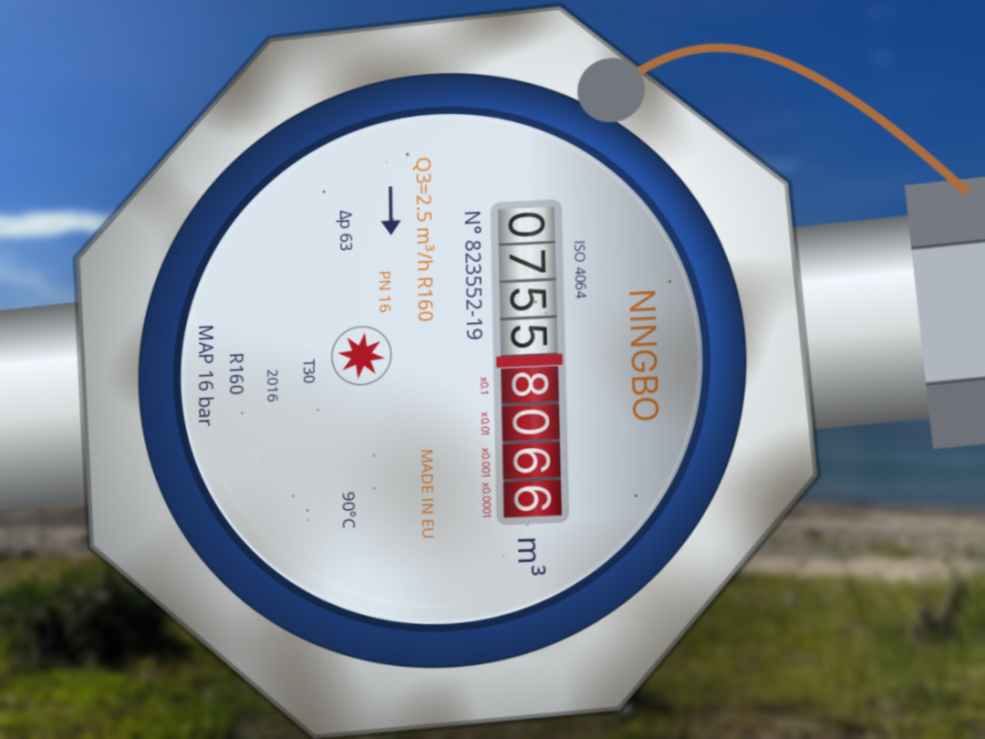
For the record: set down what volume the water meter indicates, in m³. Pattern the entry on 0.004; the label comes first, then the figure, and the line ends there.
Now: 755.8066
